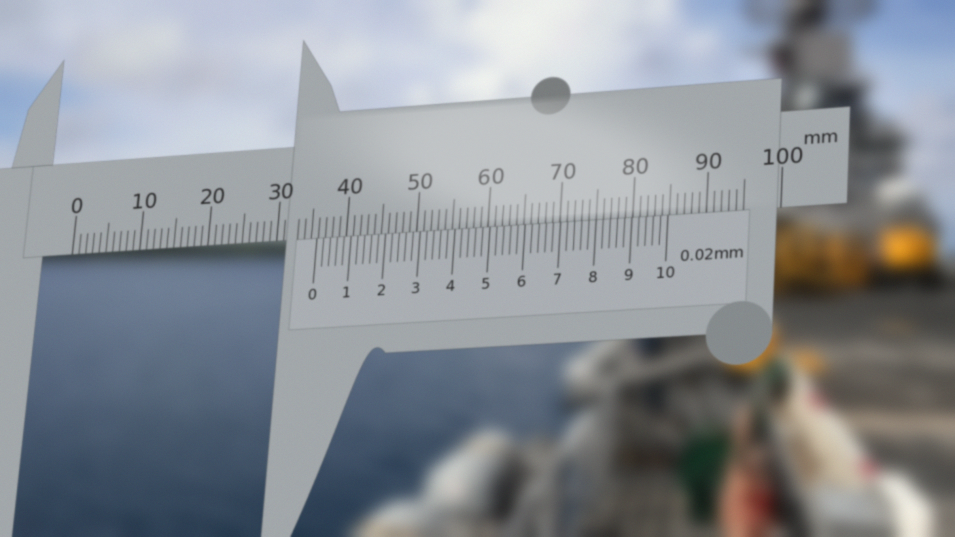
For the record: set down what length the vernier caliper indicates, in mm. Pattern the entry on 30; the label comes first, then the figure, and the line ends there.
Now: 35.8
